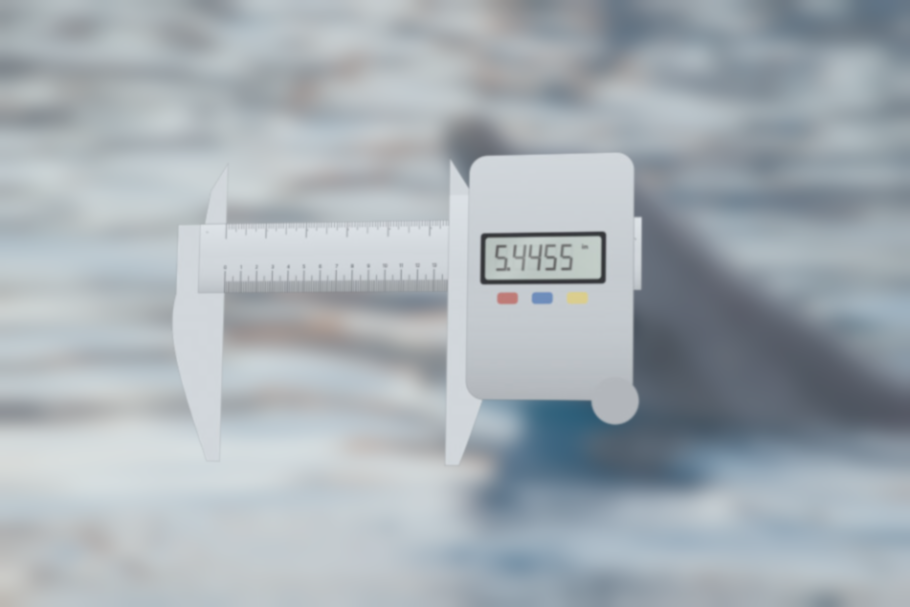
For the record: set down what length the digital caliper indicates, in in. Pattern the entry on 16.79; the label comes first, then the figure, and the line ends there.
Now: 5.4455
